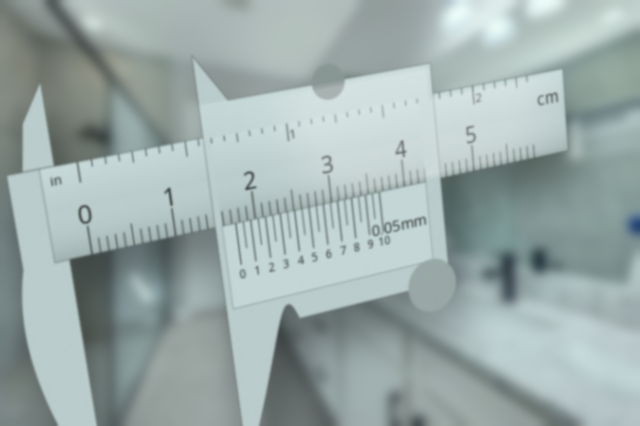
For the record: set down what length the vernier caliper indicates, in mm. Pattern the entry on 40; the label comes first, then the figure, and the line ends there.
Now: 17.5
